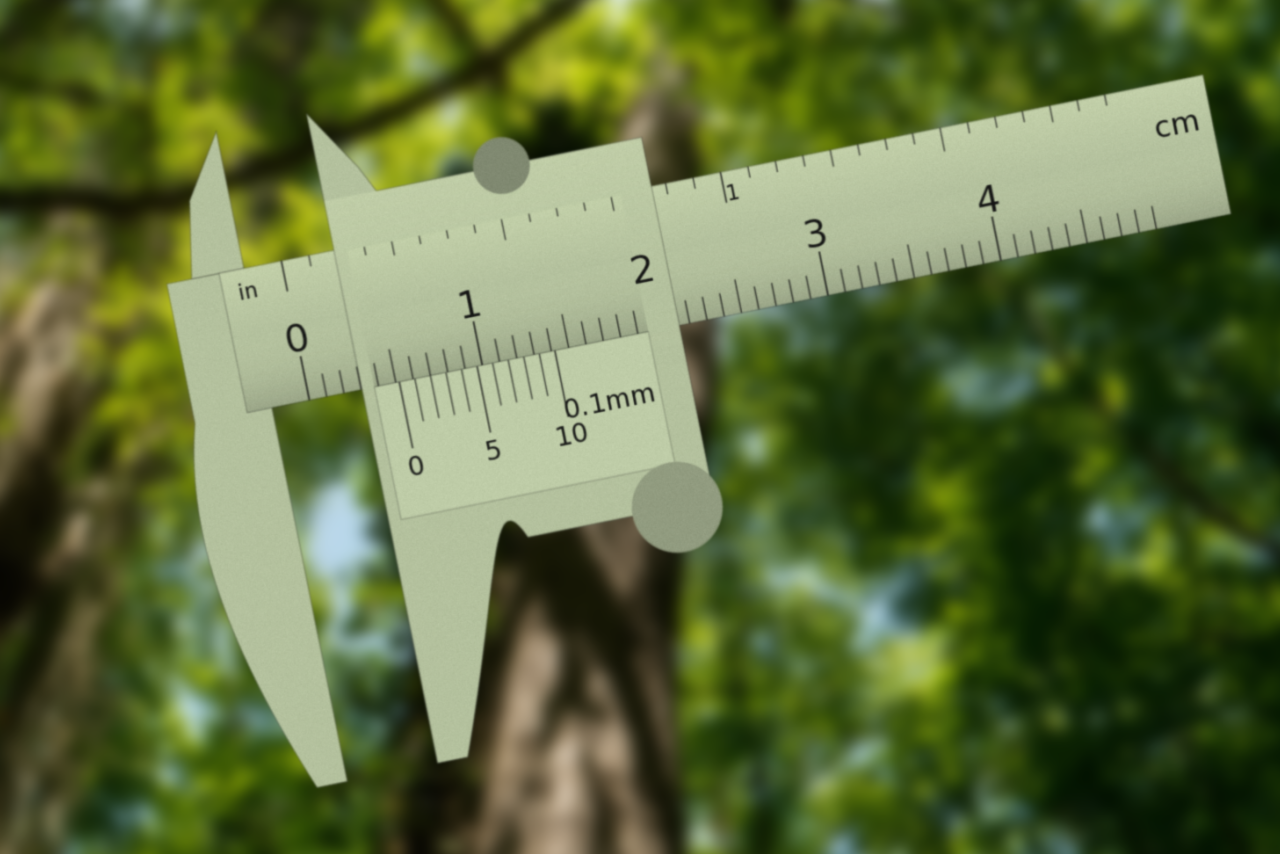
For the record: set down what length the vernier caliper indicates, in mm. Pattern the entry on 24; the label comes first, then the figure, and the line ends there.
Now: 5.2
